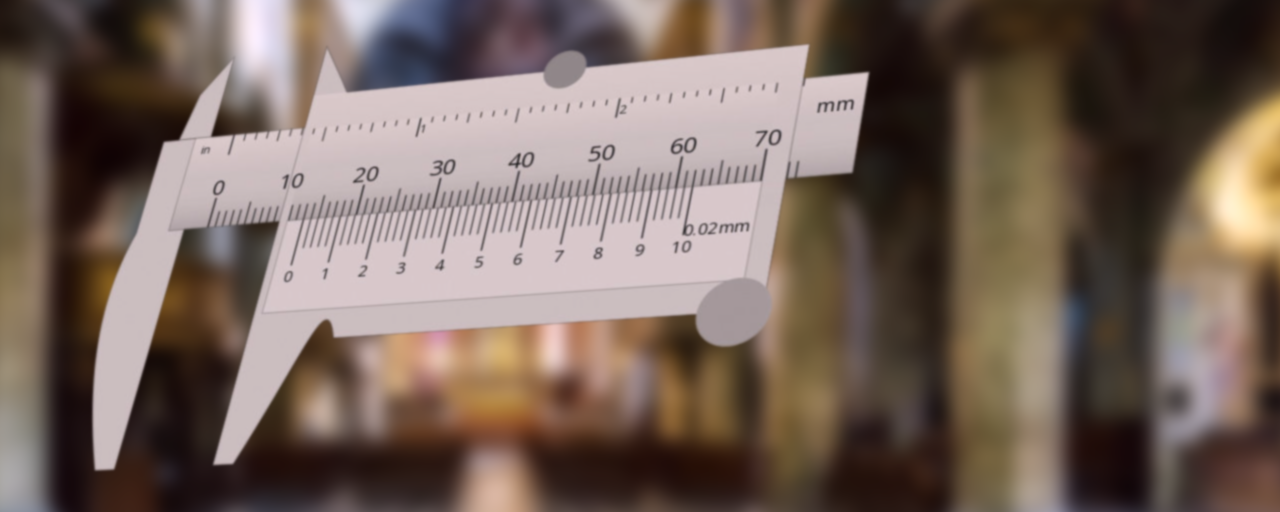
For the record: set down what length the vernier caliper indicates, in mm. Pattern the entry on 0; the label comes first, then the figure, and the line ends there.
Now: 13.0
